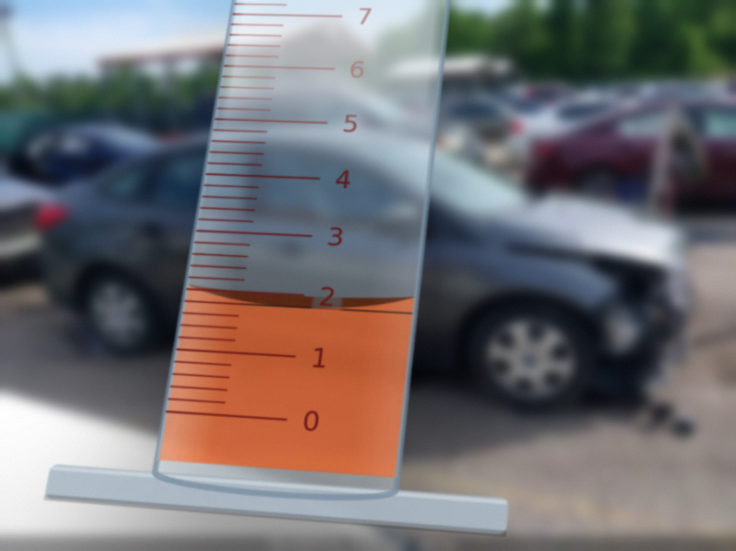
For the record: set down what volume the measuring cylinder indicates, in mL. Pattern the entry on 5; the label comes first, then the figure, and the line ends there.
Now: 1.8
